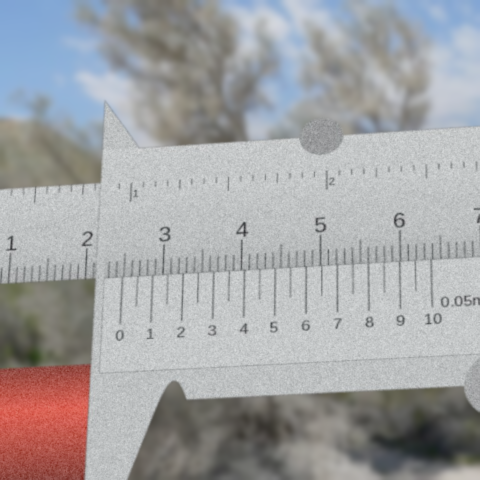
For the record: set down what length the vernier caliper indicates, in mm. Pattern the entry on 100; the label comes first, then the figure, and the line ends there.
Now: 24.8
